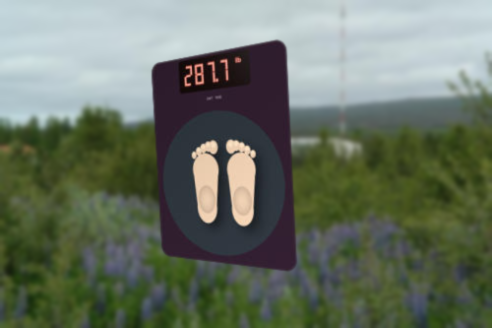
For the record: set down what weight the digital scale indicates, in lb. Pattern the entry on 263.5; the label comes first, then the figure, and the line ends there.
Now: 287.7
